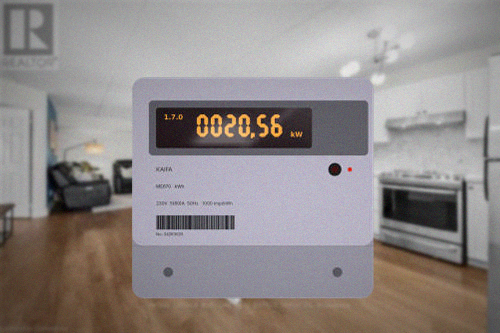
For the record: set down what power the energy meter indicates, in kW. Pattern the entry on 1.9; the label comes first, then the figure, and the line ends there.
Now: 20.56
